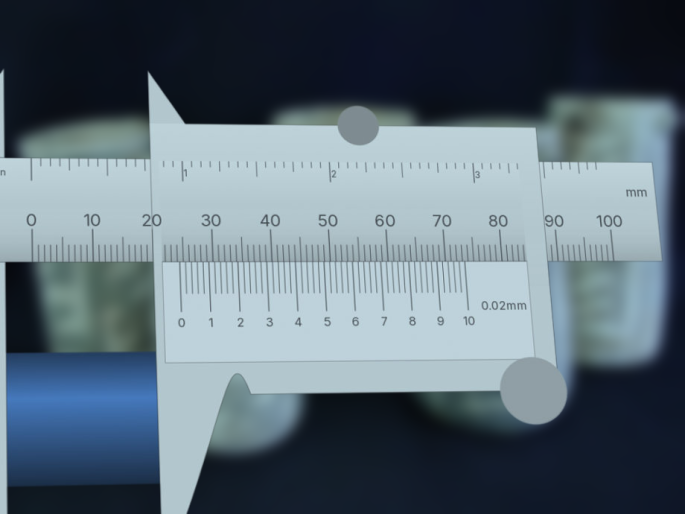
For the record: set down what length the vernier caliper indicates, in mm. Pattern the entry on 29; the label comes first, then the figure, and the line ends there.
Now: 24.4
